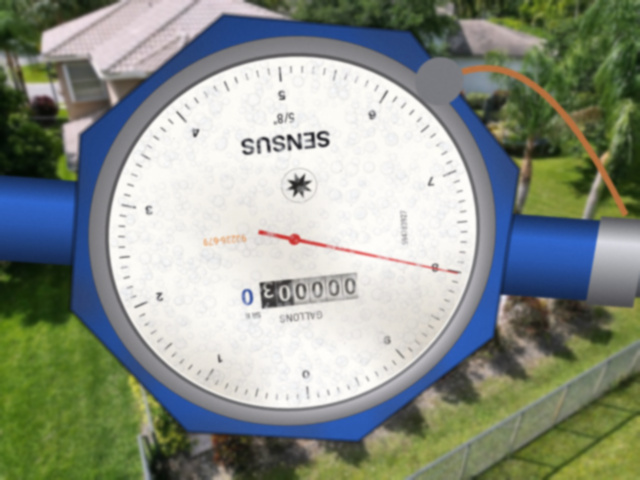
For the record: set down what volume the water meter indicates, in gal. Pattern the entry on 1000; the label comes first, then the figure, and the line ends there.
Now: 28.0
